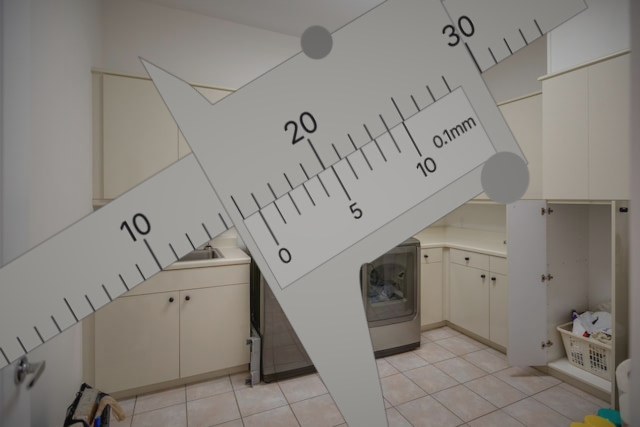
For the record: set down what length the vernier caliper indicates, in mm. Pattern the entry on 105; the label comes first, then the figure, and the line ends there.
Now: 15.9
